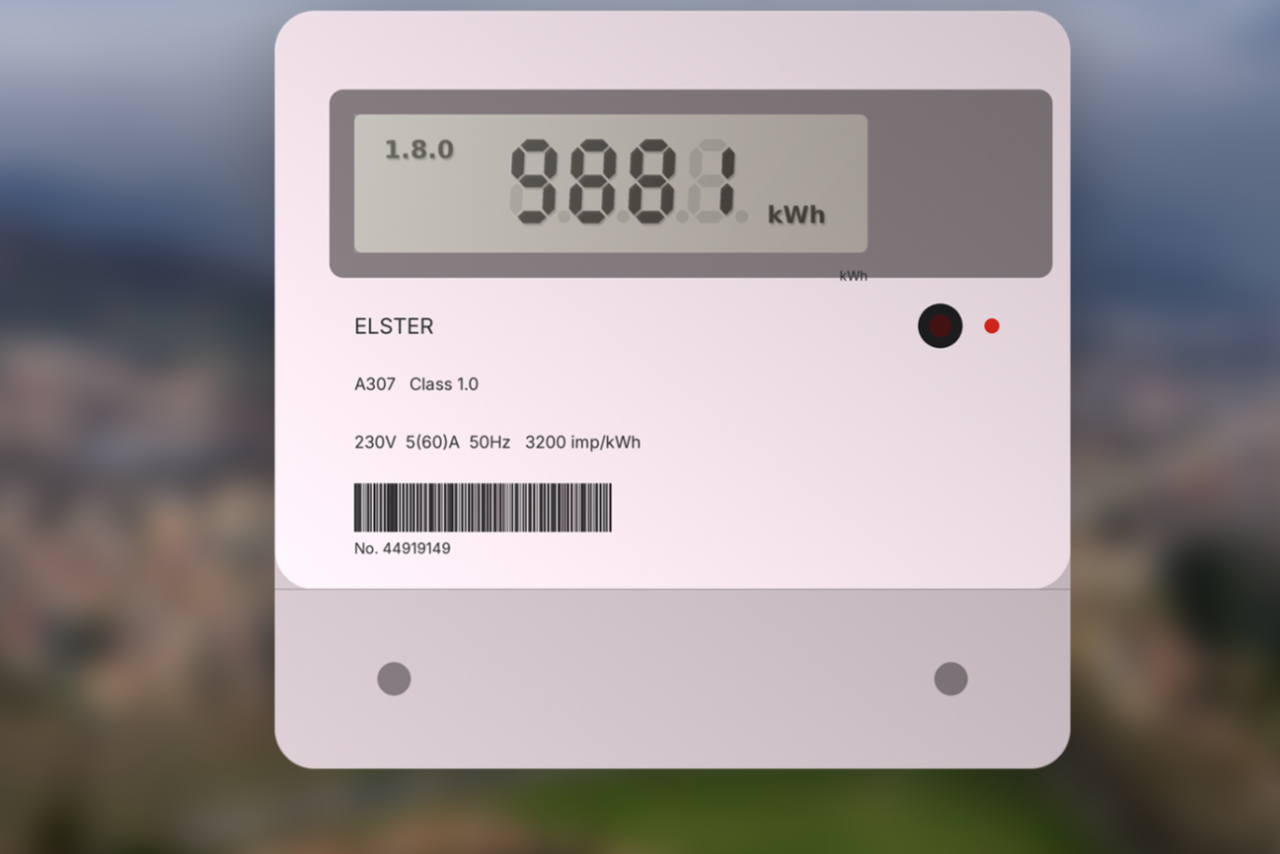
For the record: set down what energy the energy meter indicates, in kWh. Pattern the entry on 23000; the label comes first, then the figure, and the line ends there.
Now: 9881
